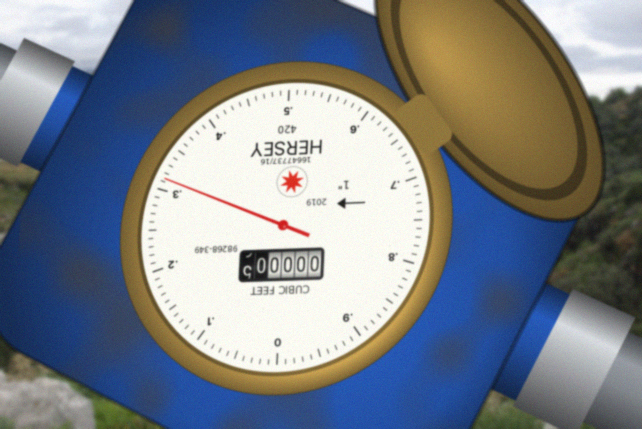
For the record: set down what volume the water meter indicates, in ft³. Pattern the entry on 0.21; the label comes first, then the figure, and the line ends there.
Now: 5.31
